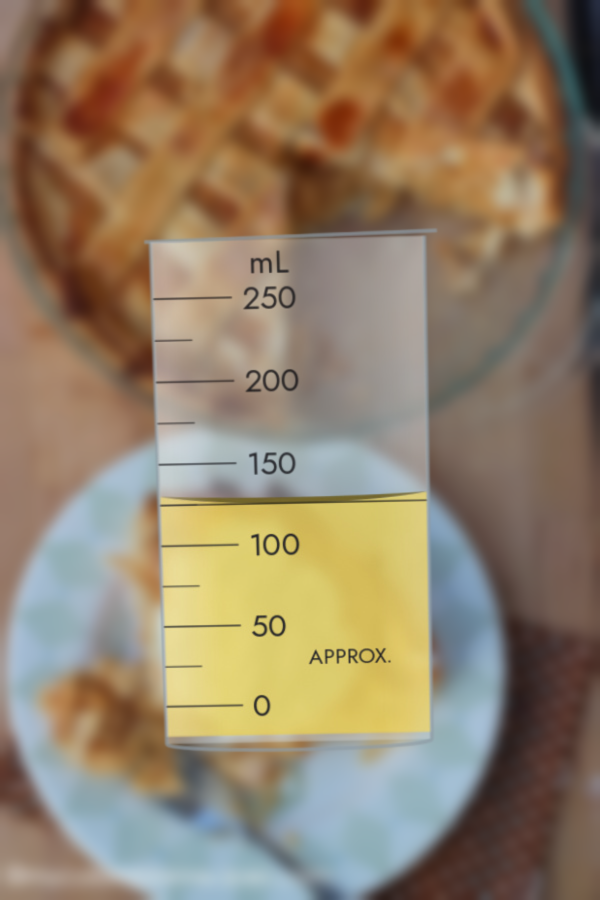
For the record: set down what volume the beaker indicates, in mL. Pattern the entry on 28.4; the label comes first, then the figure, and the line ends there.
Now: 125
